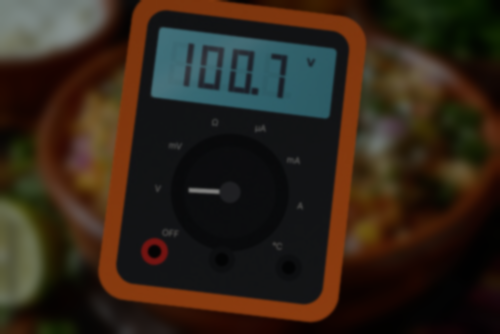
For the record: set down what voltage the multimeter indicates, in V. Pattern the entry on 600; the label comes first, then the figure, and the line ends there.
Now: 100.7
